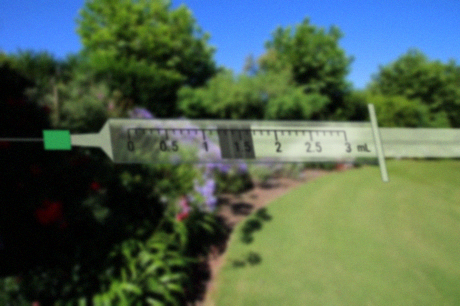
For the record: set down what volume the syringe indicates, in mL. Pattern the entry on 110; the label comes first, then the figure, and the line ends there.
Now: 1.2
